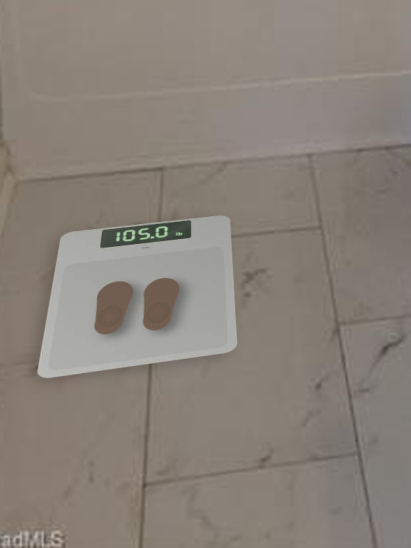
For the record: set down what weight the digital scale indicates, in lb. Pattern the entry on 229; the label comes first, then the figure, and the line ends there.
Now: 105.0
